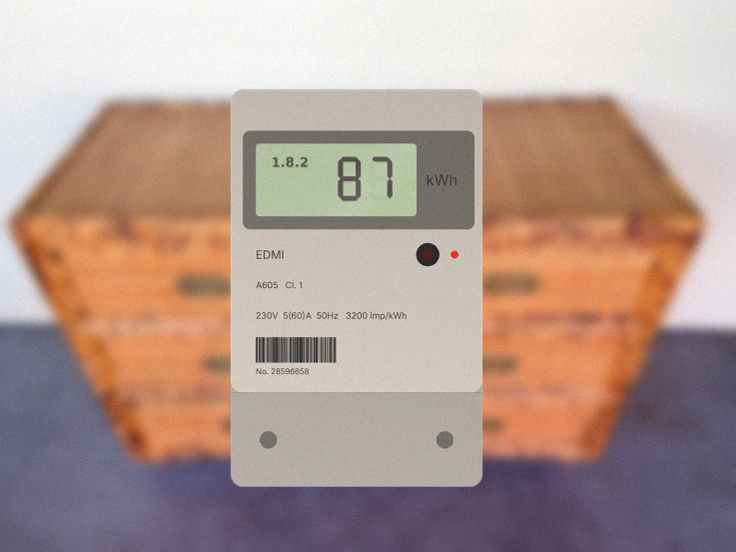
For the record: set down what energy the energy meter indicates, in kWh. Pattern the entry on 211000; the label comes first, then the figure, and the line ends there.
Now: 87
